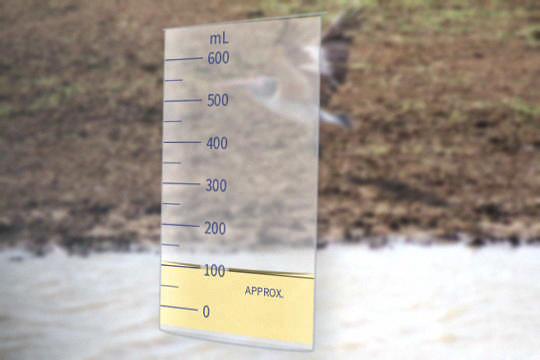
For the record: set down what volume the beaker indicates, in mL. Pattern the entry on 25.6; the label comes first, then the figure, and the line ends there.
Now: 100
